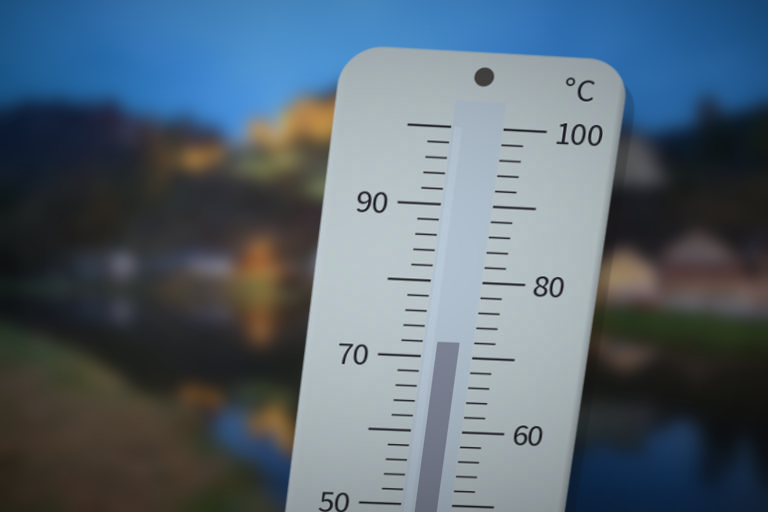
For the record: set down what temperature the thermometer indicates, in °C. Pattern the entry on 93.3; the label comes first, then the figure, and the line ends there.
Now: 72
